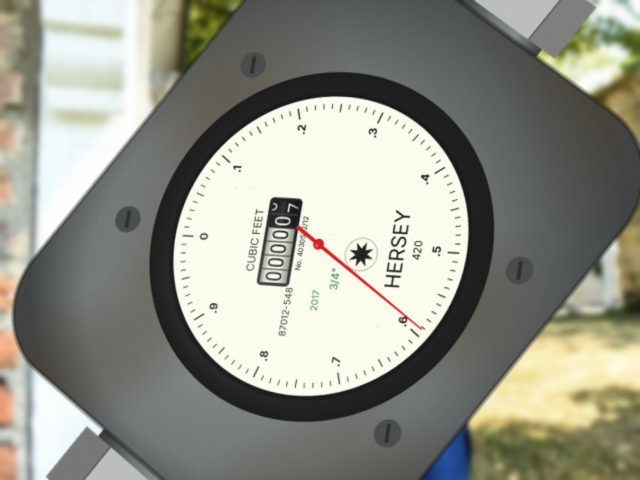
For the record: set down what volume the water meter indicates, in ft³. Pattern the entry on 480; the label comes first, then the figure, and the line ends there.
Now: 6.59
